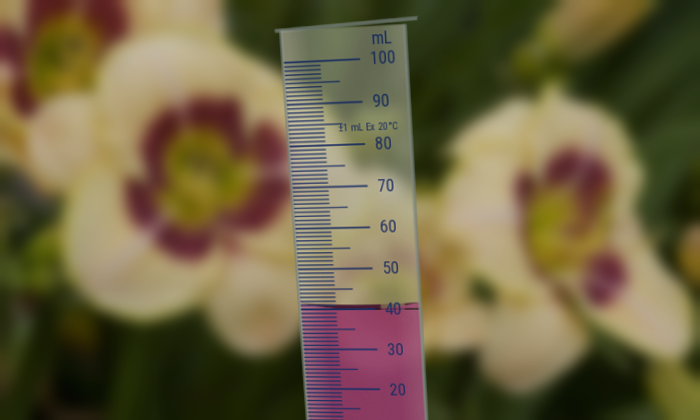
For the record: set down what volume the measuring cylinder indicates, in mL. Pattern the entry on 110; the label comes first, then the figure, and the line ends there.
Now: 40
